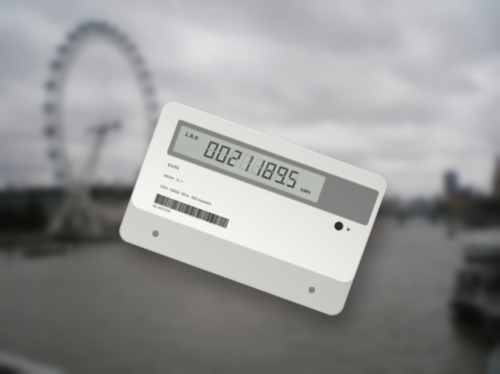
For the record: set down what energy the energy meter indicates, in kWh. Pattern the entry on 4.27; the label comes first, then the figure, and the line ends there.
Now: 21189.5
